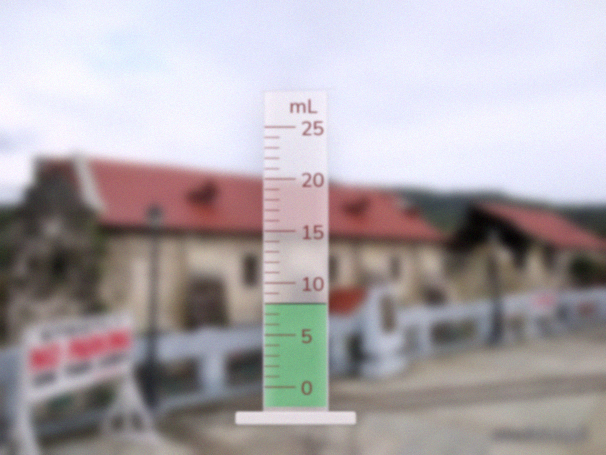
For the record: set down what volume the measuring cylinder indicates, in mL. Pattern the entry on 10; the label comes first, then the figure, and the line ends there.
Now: 8
